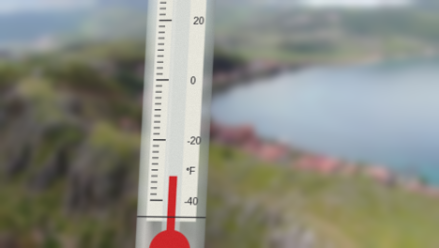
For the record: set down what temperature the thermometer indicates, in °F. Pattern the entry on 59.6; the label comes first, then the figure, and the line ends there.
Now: -32
